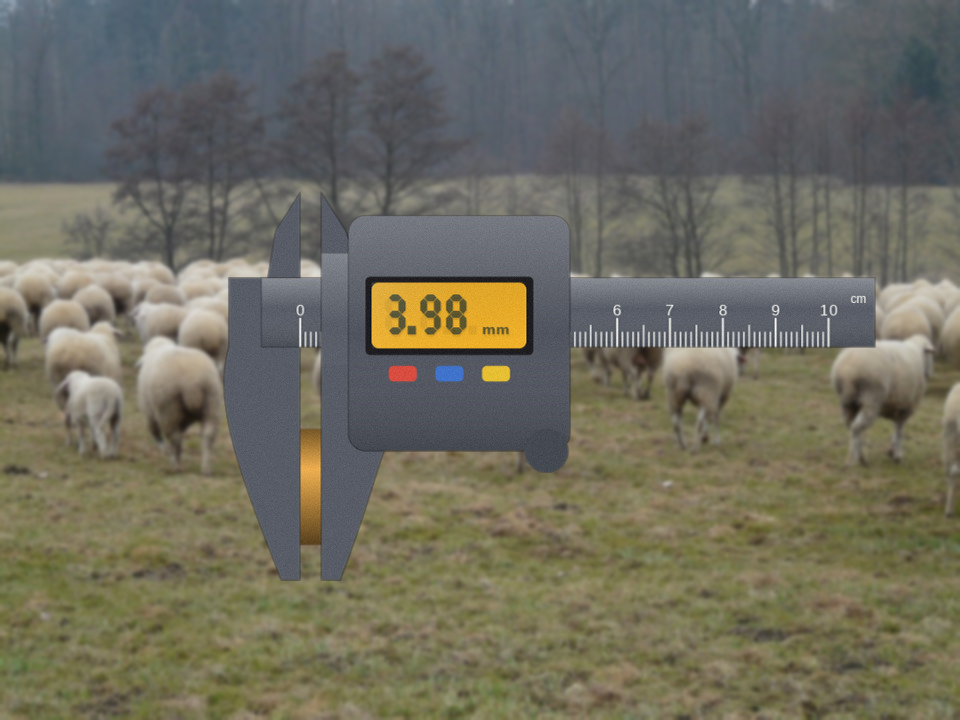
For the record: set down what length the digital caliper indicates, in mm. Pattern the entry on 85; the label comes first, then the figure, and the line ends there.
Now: 3.98
